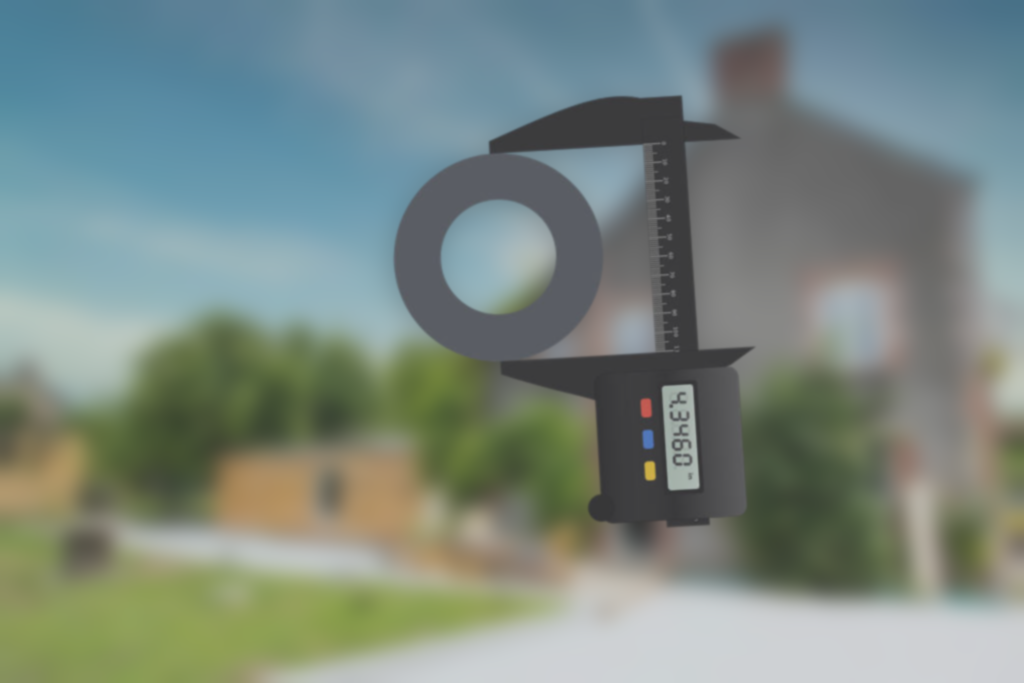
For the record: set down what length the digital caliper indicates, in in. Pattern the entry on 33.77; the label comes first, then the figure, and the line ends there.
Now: 4.3460
